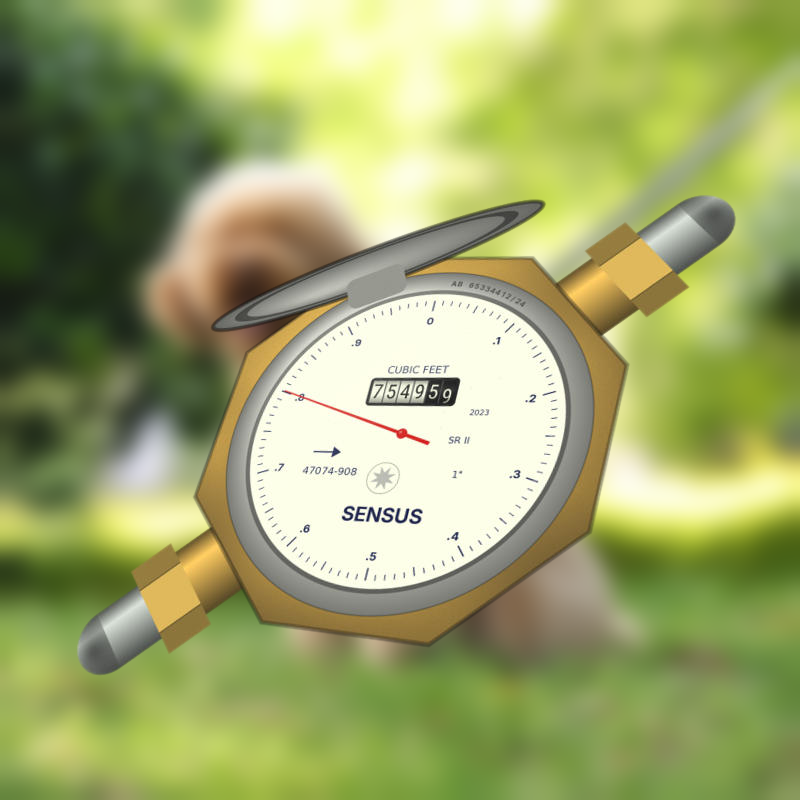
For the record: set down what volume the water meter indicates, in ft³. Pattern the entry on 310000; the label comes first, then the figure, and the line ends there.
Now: 754958.80
